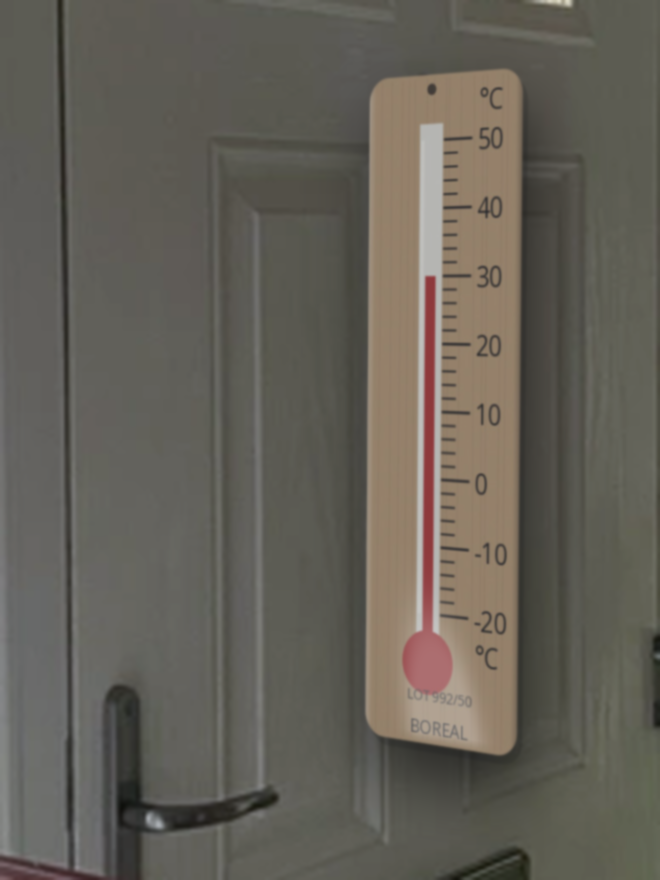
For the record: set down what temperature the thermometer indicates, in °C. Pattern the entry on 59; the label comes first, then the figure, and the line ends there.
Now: 30
